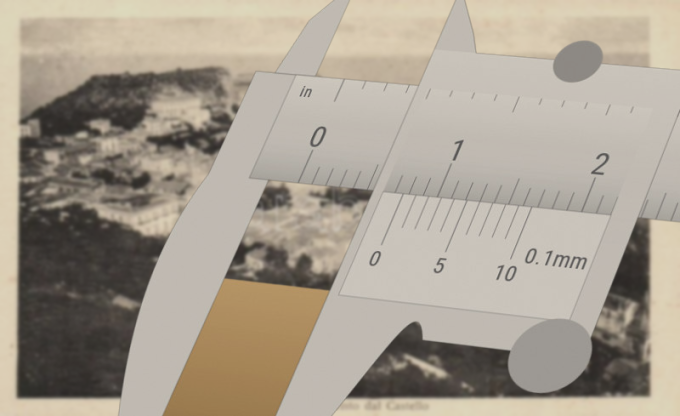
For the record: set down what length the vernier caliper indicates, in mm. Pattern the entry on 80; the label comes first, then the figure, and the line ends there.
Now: 7.6
